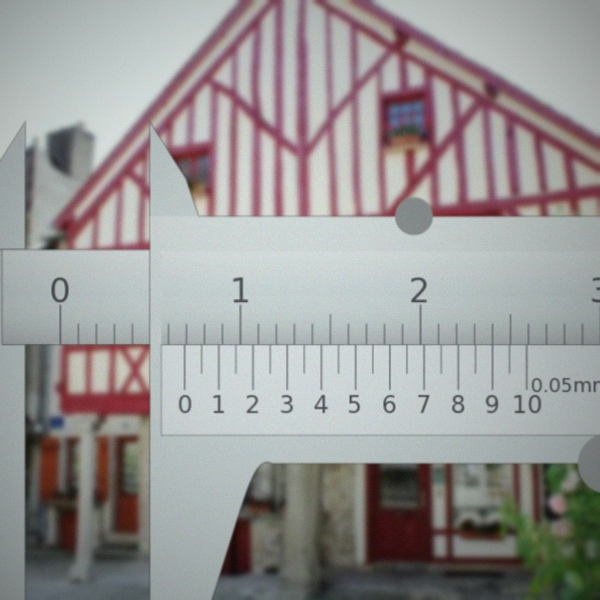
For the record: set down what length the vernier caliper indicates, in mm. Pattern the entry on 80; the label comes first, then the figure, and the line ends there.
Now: 6.9
